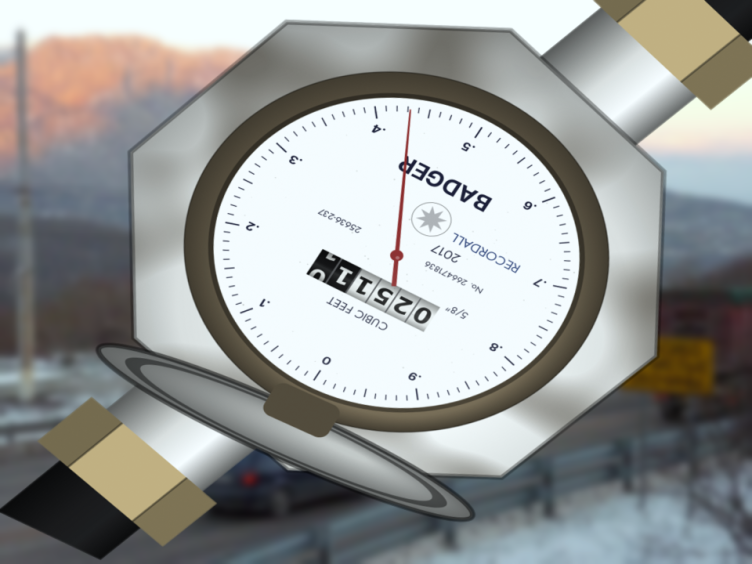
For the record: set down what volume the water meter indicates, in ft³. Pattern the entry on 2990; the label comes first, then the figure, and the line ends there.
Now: 25110.43
